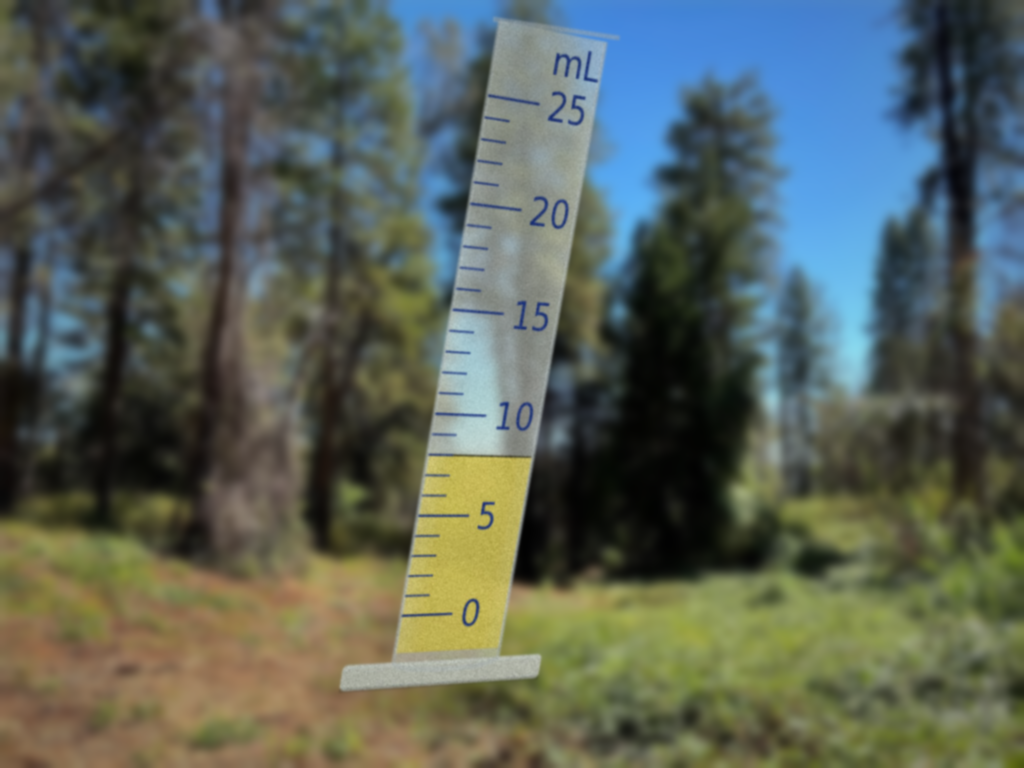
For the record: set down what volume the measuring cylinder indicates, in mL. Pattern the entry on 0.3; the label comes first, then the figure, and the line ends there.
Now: 8
